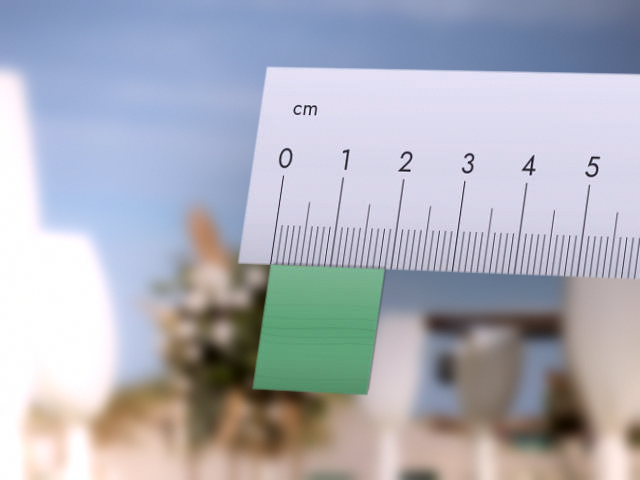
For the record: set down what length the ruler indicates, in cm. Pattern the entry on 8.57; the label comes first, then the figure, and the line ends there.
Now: 1.9
